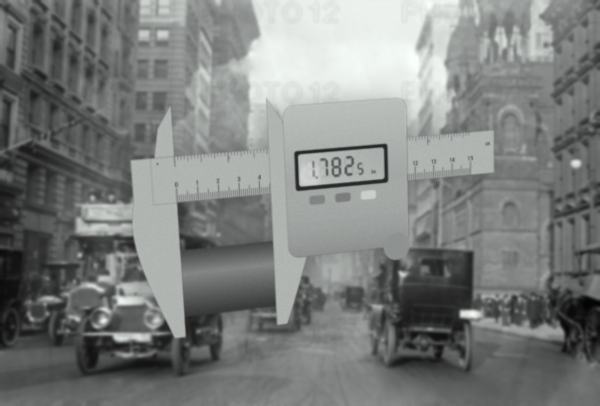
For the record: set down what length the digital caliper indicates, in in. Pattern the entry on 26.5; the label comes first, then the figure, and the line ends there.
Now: 1.7825
